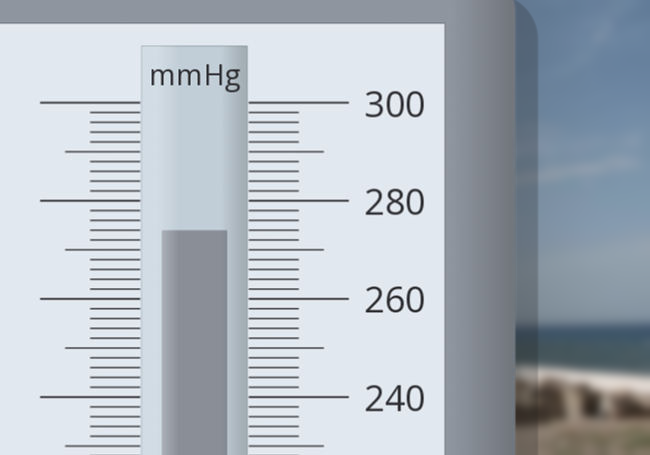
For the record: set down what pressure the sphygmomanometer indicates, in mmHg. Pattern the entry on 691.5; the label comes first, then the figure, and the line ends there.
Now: 274
